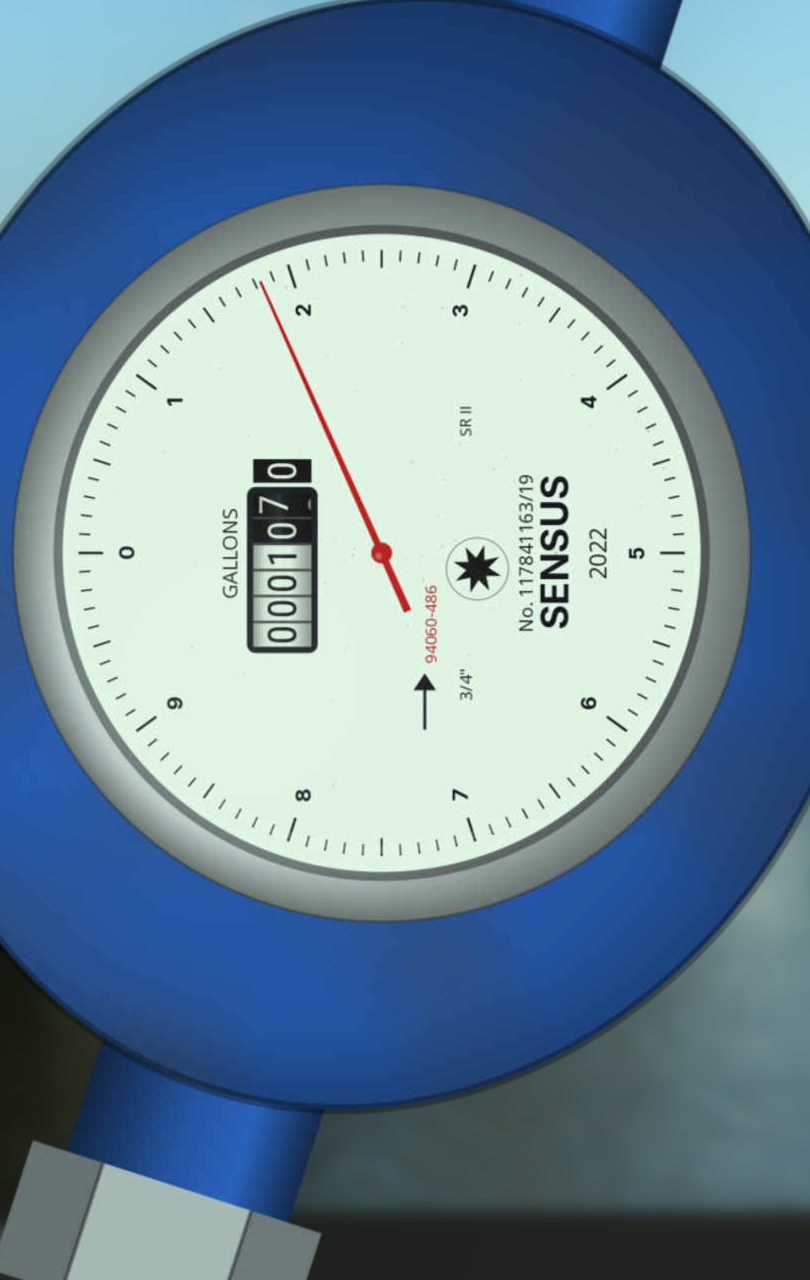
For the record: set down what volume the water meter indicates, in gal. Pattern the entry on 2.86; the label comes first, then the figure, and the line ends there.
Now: 1071.8
